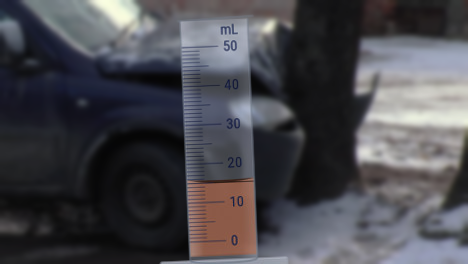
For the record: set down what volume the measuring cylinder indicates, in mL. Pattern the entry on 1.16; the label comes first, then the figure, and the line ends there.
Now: 15
